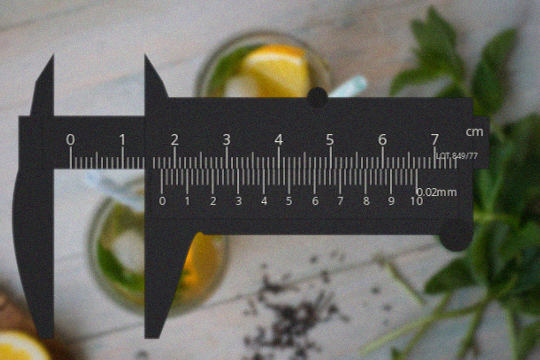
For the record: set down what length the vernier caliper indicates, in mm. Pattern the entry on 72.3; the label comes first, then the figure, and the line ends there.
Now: 17.5
